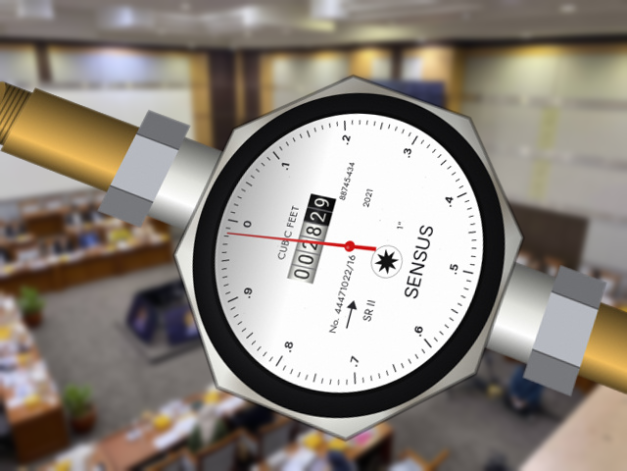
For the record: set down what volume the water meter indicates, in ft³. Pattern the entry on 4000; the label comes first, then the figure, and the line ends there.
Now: 2828.98
